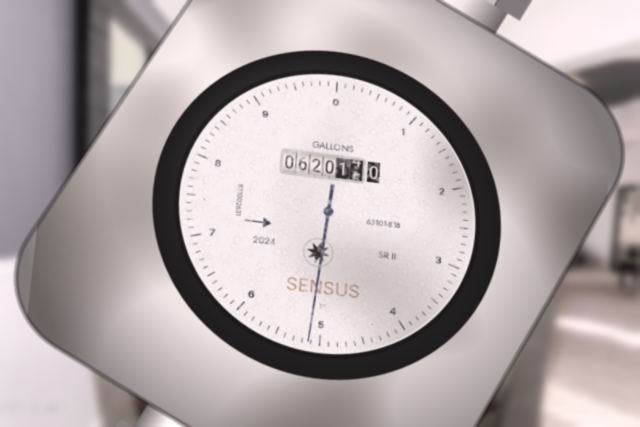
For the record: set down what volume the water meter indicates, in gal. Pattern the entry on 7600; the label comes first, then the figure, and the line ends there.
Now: 620145.1
